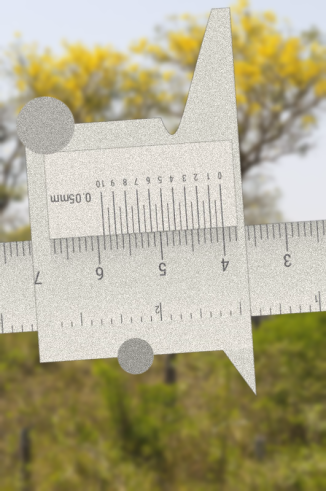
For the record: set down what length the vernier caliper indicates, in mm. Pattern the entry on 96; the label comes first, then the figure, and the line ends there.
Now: 40.0
